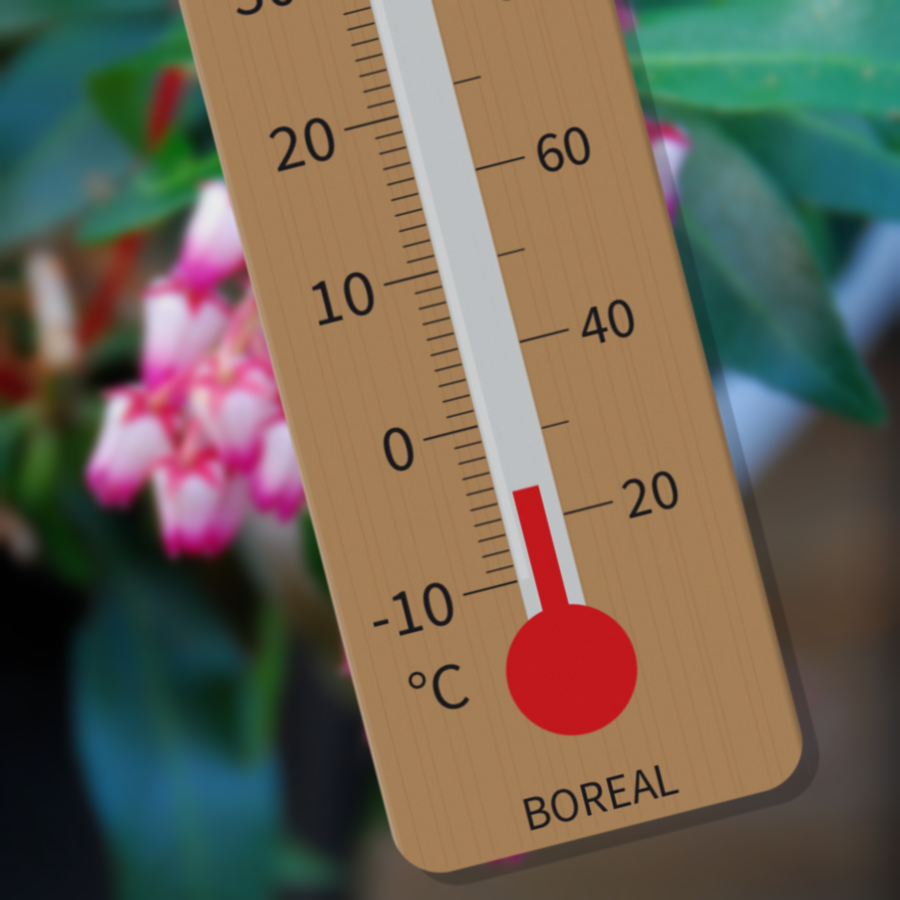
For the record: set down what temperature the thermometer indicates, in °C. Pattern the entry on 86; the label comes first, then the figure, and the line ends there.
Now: -4.5
